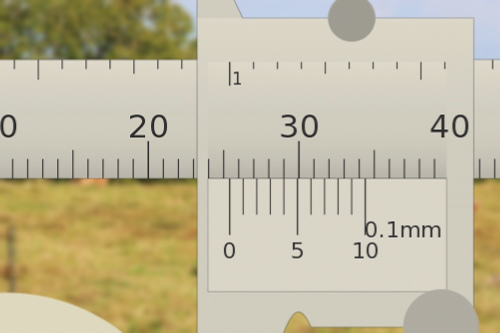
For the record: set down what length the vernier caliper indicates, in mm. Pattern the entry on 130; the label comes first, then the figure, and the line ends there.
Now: 25.4
